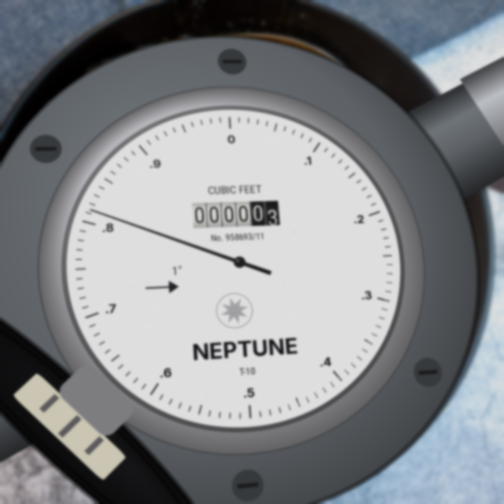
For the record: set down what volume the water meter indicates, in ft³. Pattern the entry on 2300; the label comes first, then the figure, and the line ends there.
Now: 2.81
